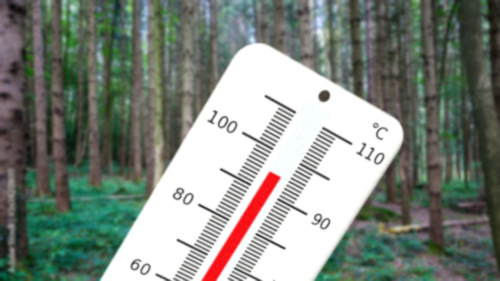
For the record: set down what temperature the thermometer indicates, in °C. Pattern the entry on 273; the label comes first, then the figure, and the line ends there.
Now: 95
